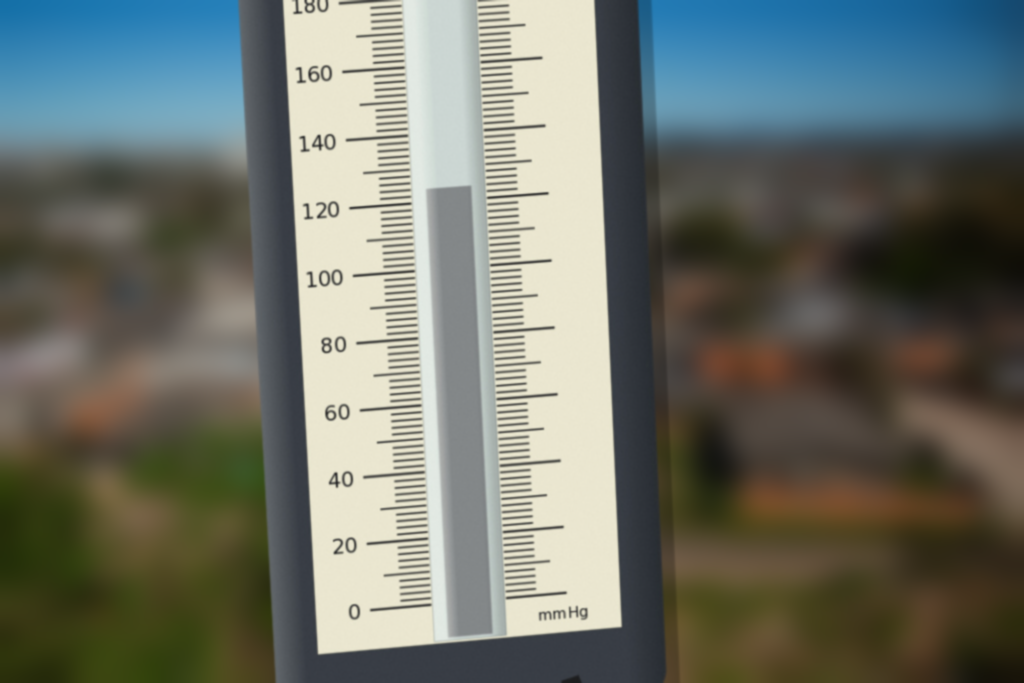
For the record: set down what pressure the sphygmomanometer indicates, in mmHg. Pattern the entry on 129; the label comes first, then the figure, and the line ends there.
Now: 124
